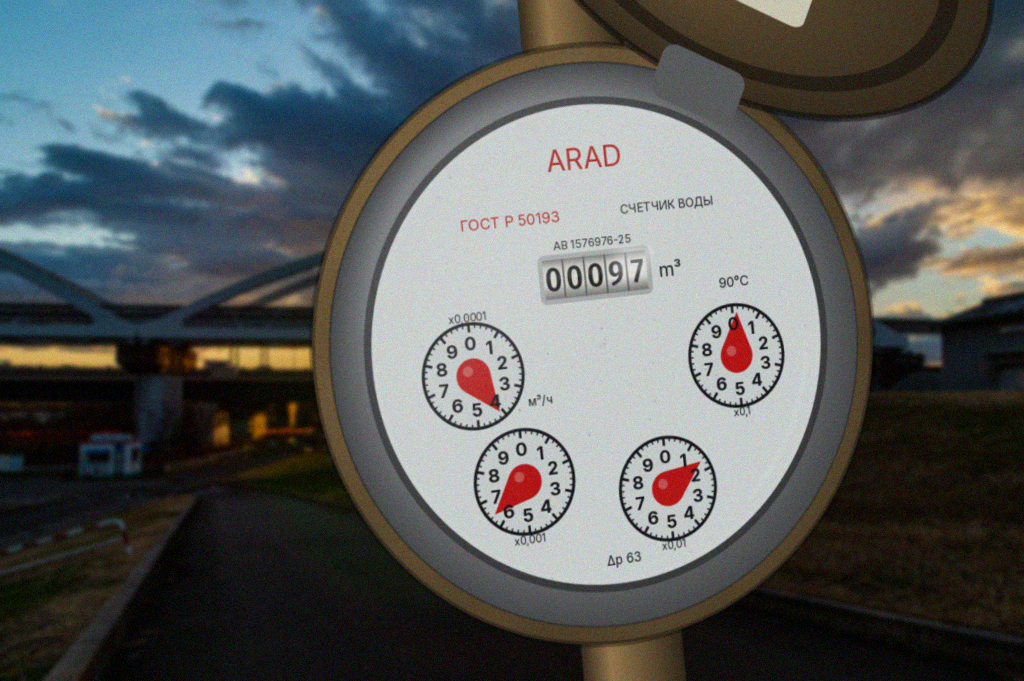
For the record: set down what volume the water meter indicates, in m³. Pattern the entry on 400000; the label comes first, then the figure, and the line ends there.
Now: 97.0164
